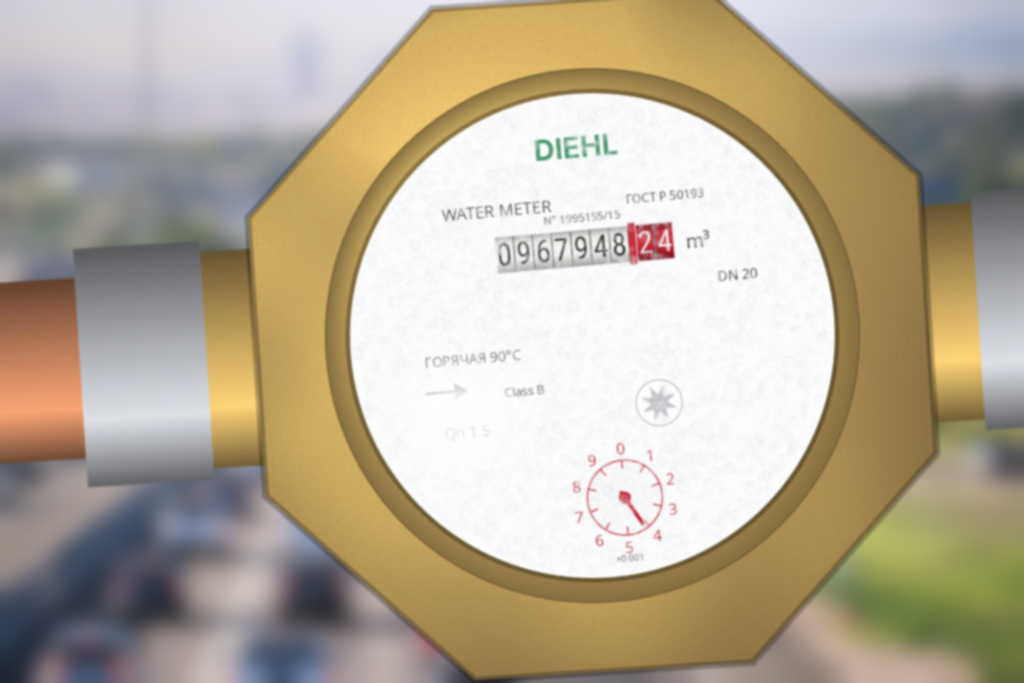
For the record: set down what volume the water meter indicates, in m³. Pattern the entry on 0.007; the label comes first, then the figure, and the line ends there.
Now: 967948.244
